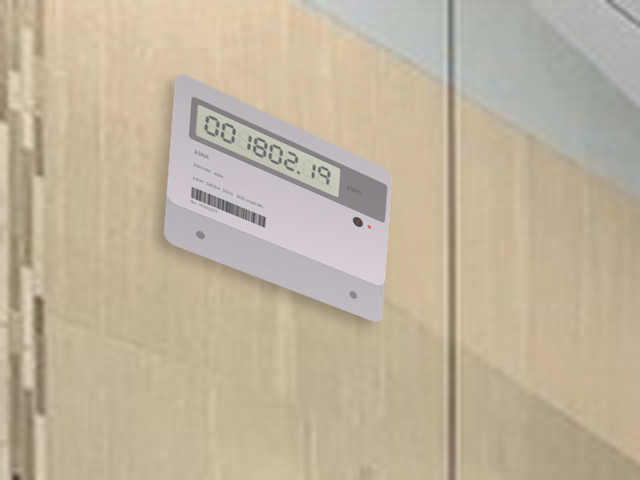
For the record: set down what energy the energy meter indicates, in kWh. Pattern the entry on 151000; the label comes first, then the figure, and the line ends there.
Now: 1802.19
